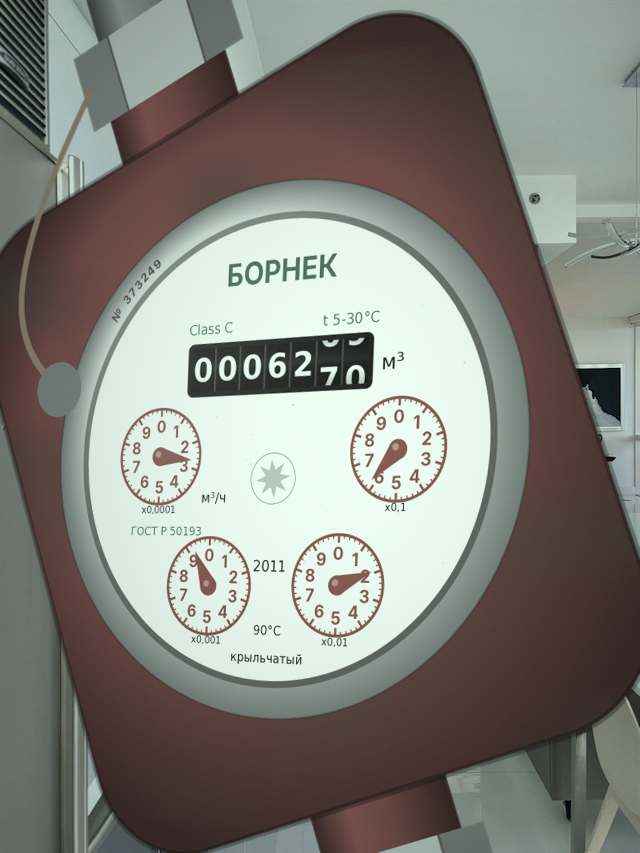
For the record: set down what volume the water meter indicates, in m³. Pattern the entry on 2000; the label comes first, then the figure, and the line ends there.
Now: 6269.6192
